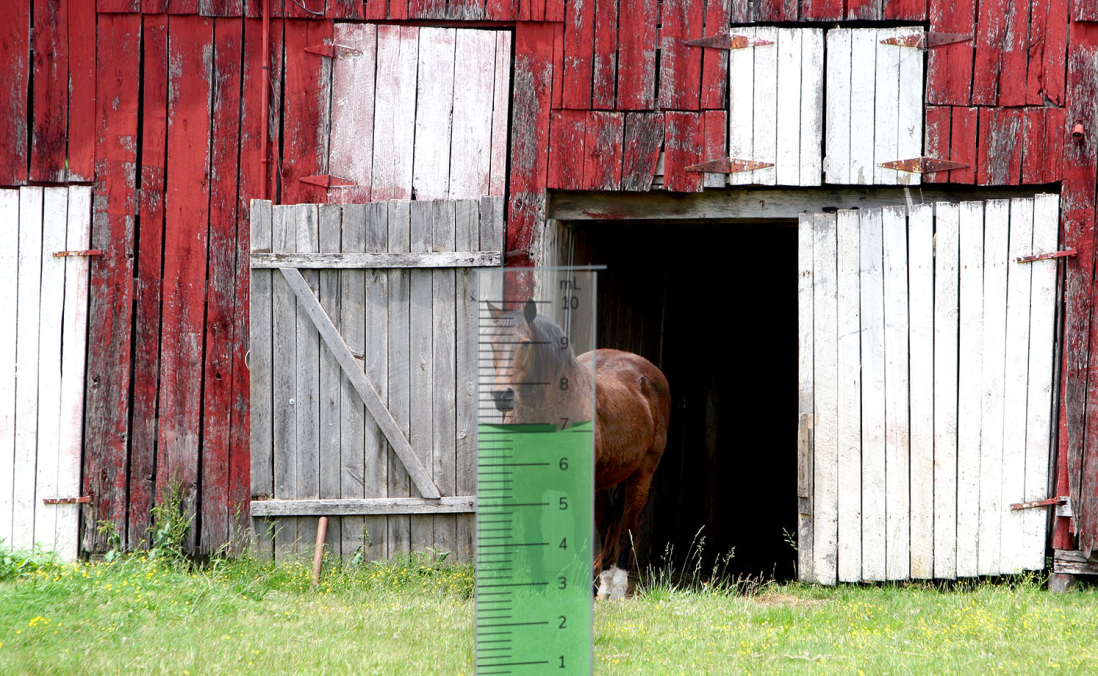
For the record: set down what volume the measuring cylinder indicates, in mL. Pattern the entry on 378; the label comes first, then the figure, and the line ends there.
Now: 6.8
